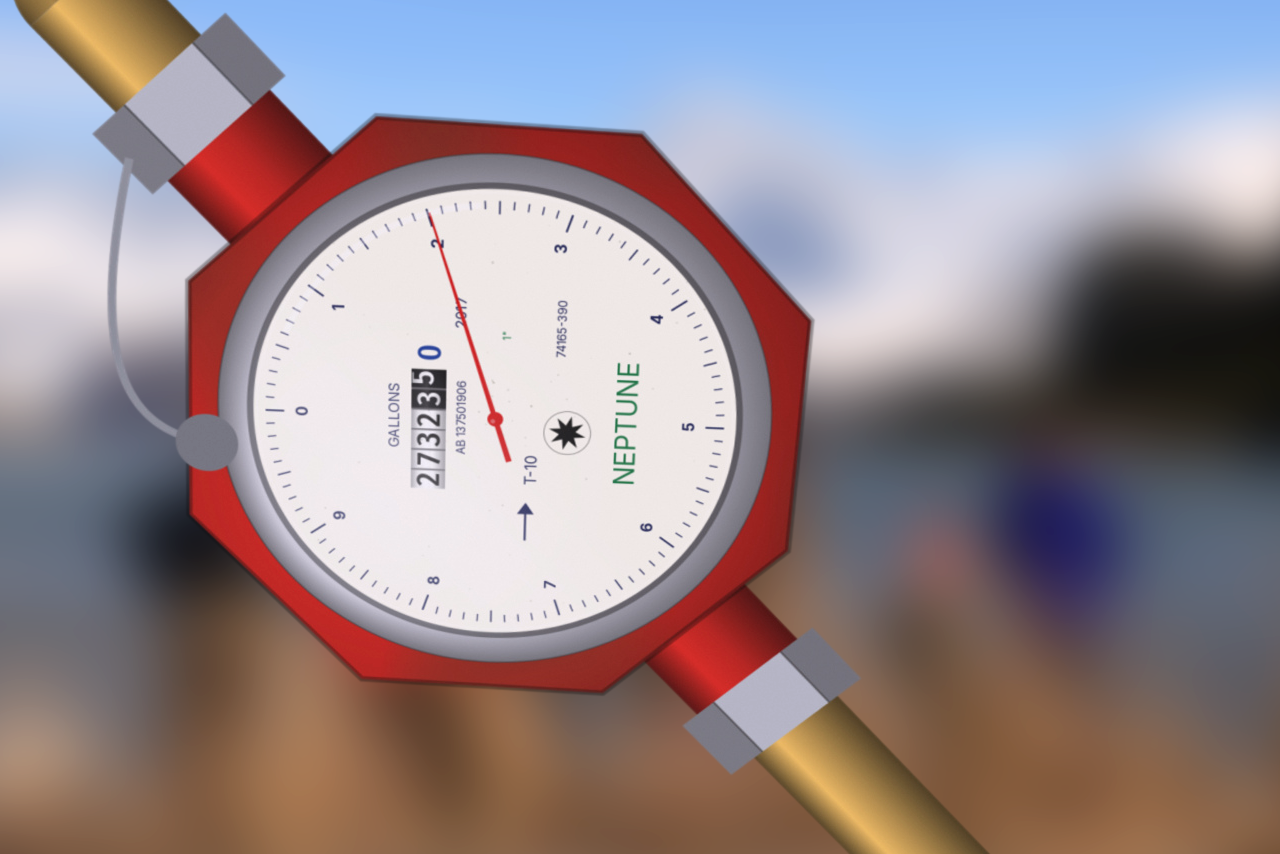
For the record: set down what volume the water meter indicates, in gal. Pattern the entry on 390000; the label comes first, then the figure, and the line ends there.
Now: 2732352.0
